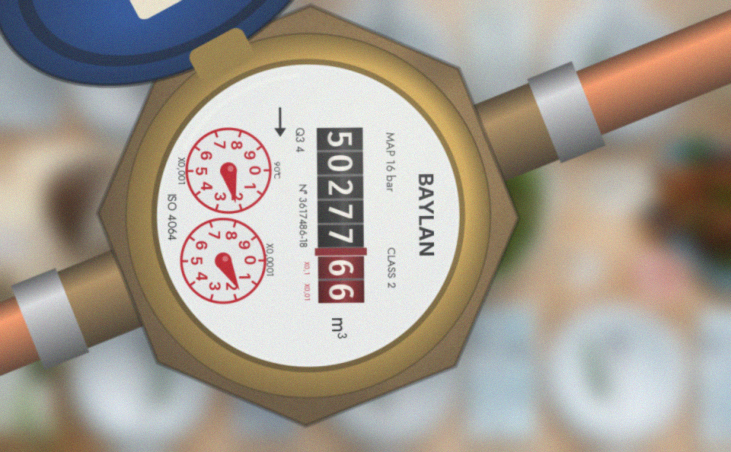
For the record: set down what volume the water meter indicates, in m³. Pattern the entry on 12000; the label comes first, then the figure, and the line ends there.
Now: 50277.6621
